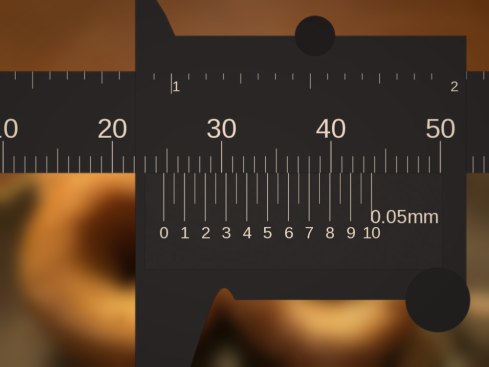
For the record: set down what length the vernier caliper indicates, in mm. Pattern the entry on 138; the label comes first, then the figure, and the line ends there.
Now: 24.7
